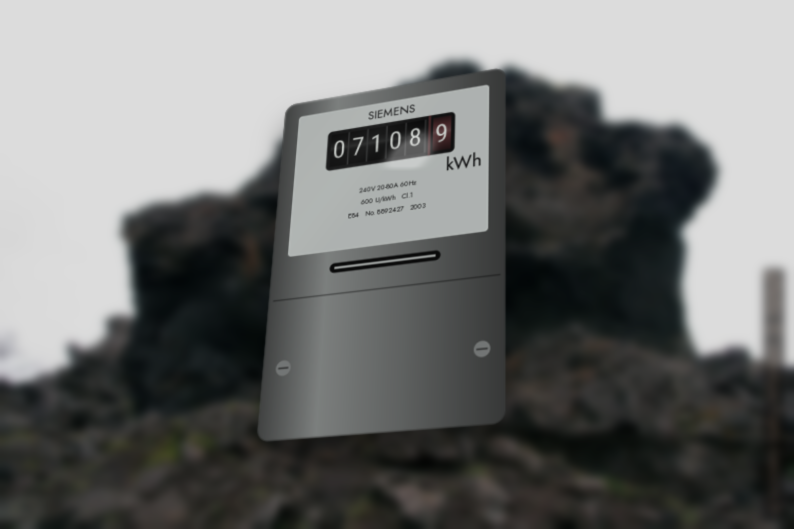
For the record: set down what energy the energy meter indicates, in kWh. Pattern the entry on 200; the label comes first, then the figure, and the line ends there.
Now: 7108.9
